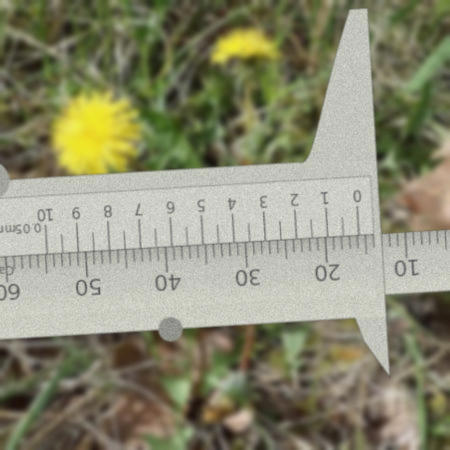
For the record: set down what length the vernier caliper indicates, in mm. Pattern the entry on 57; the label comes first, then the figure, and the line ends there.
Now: 15.8
